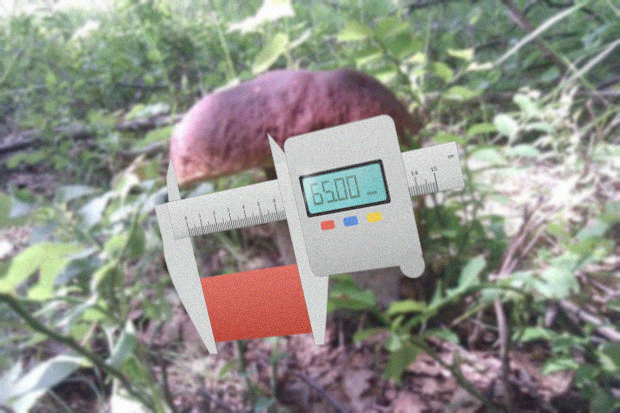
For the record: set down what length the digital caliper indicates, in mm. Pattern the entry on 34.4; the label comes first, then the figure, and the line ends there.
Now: 65.00
